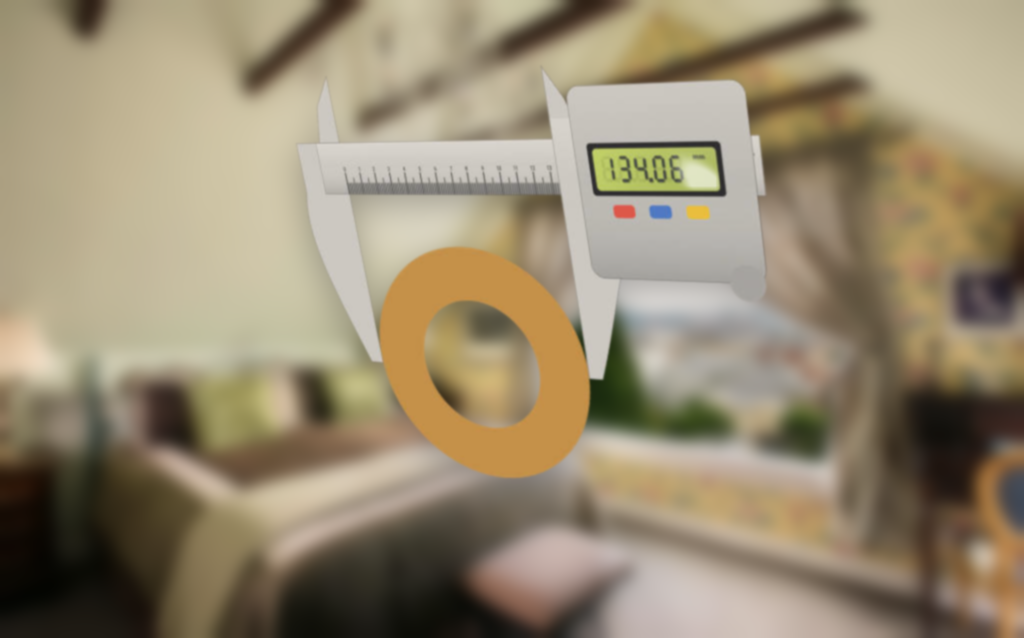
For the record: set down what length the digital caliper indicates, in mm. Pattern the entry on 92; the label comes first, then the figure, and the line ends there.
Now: 134.06
